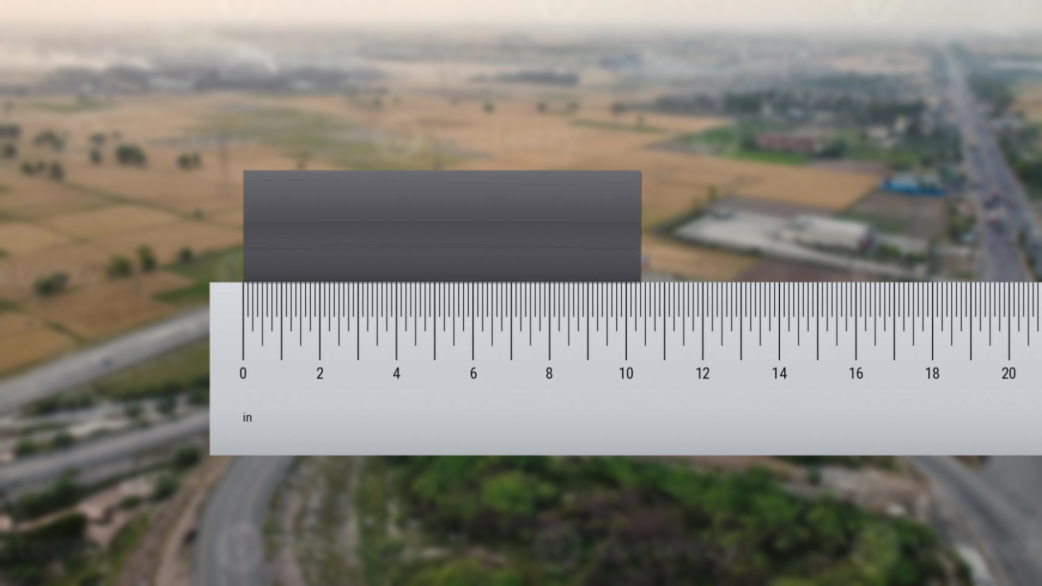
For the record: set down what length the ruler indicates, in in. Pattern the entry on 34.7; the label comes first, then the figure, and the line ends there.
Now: 10.375
